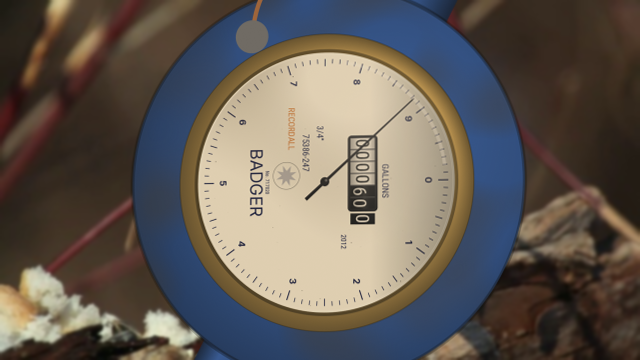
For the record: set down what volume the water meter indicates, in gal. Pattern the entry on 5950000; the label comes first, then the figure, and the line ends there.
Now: 598.8
